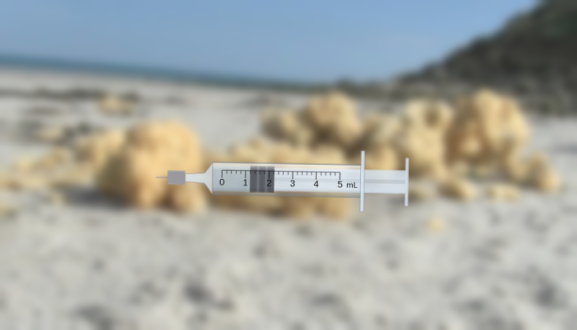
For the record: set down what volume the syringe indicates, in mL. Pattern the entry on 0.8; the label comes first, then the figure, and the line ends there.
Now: 1.2
